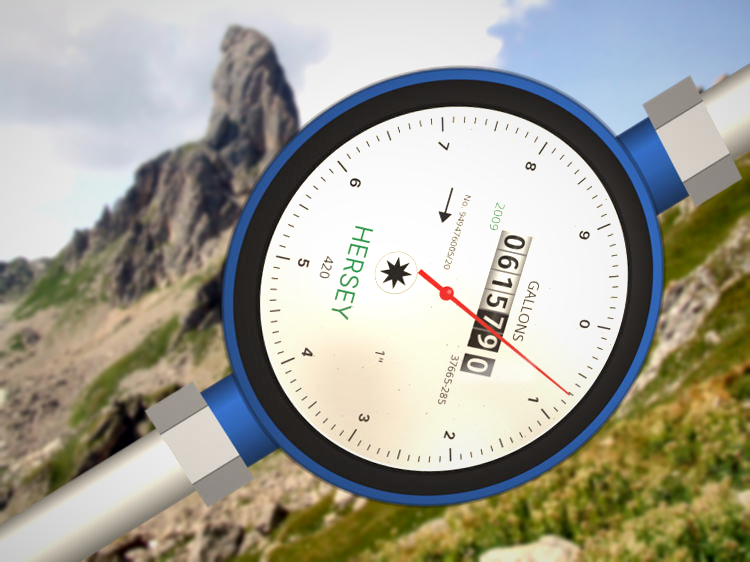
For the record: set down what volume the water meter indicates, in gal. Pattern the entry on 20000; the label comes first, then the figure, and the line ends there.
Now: 615790.7
